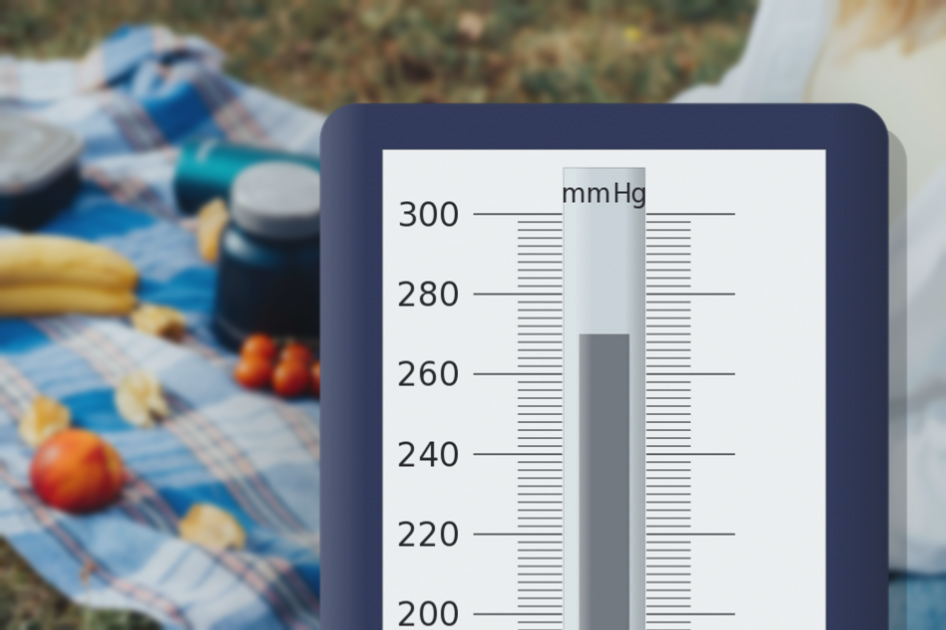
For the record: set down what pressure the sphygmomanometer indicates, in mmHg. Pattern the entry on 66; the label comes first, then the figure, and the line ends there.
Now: 270
